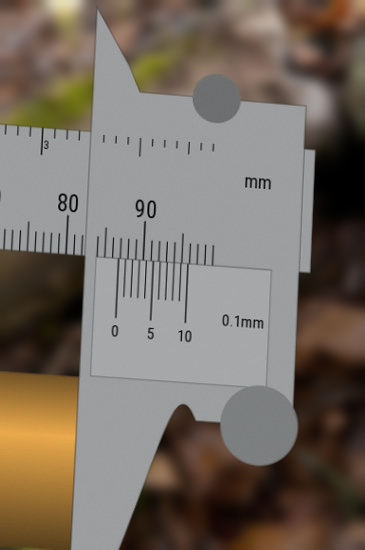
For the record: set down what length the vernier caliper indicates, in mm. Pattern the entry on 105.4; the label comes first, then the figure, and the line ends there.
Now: 86.8
